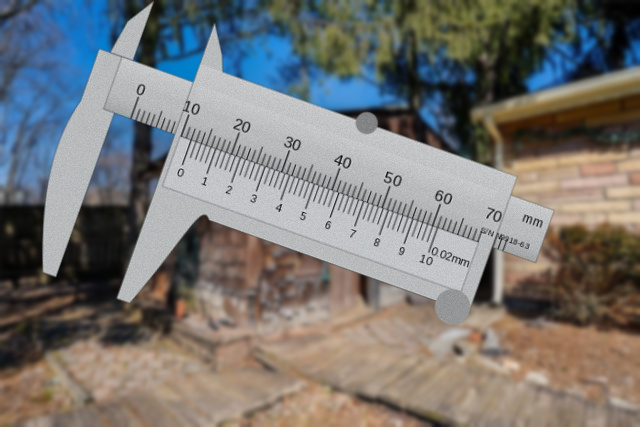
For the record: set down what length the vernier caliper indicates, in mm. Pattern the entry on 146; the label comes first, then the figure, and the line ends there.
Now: 12.0
